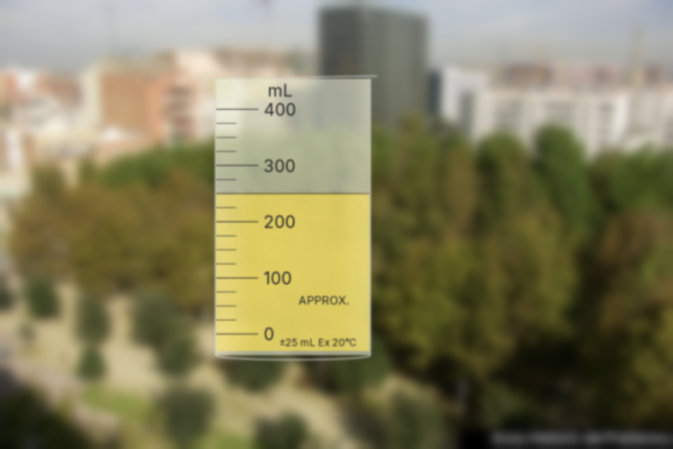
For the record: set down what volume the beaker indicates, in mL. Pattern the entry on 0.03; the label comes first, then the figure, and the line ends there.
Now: 250
